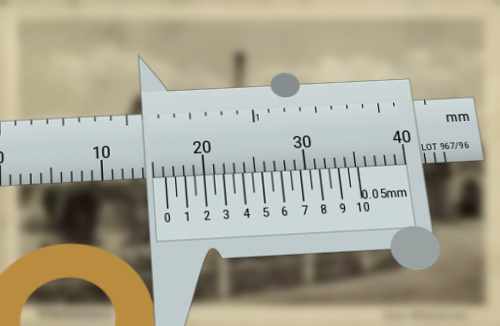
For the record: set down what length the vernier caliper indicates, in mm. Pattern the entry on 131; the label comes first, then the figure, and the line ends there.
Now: 16.2
